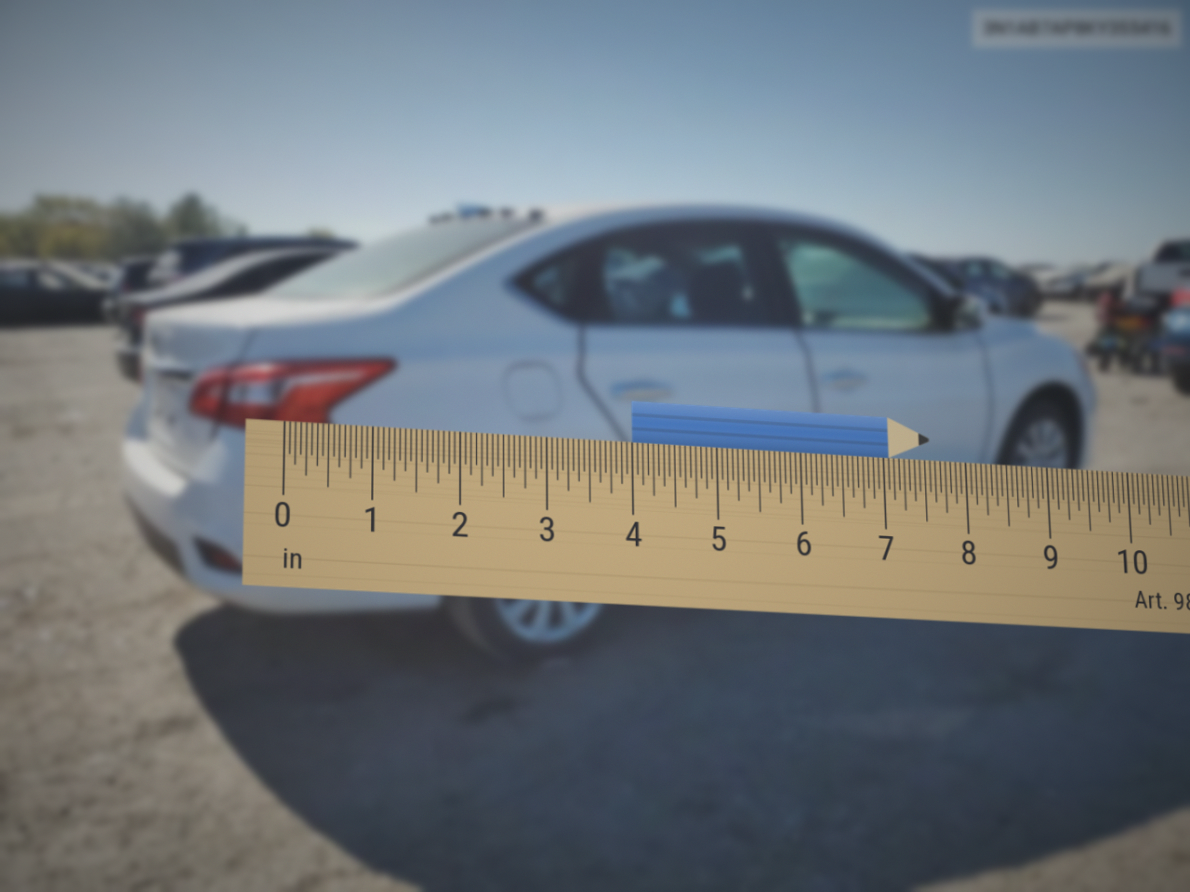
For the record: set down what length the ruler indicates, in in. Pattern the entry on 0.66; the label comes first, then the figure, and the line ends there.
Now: 3.5625
